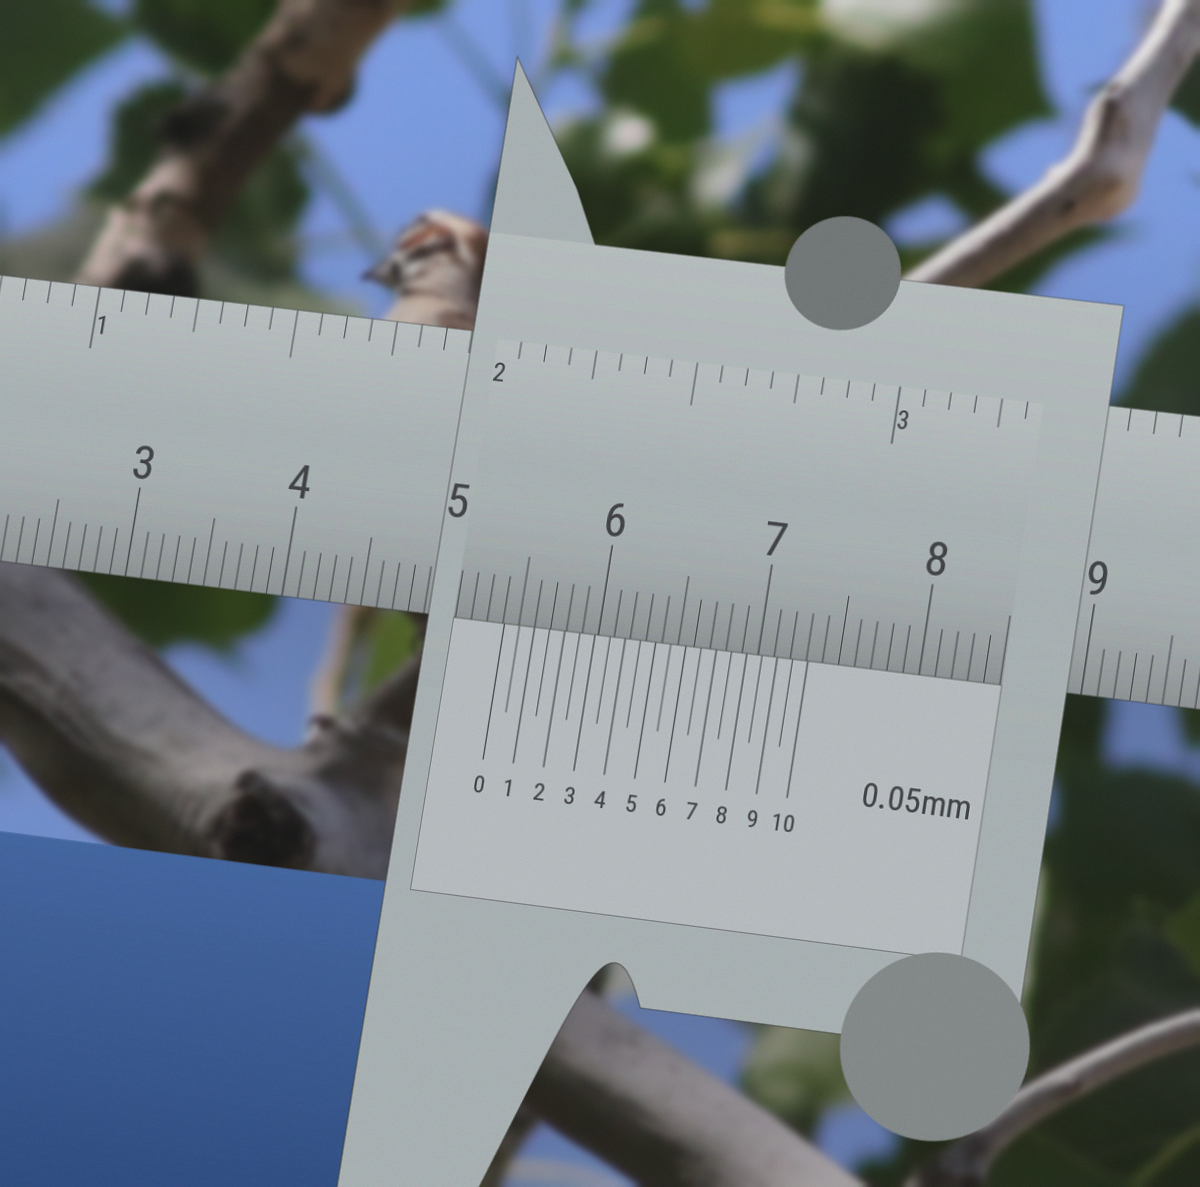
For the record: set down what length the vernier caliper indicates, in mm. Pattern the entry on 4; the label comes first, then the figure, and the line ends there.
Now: 54.1
